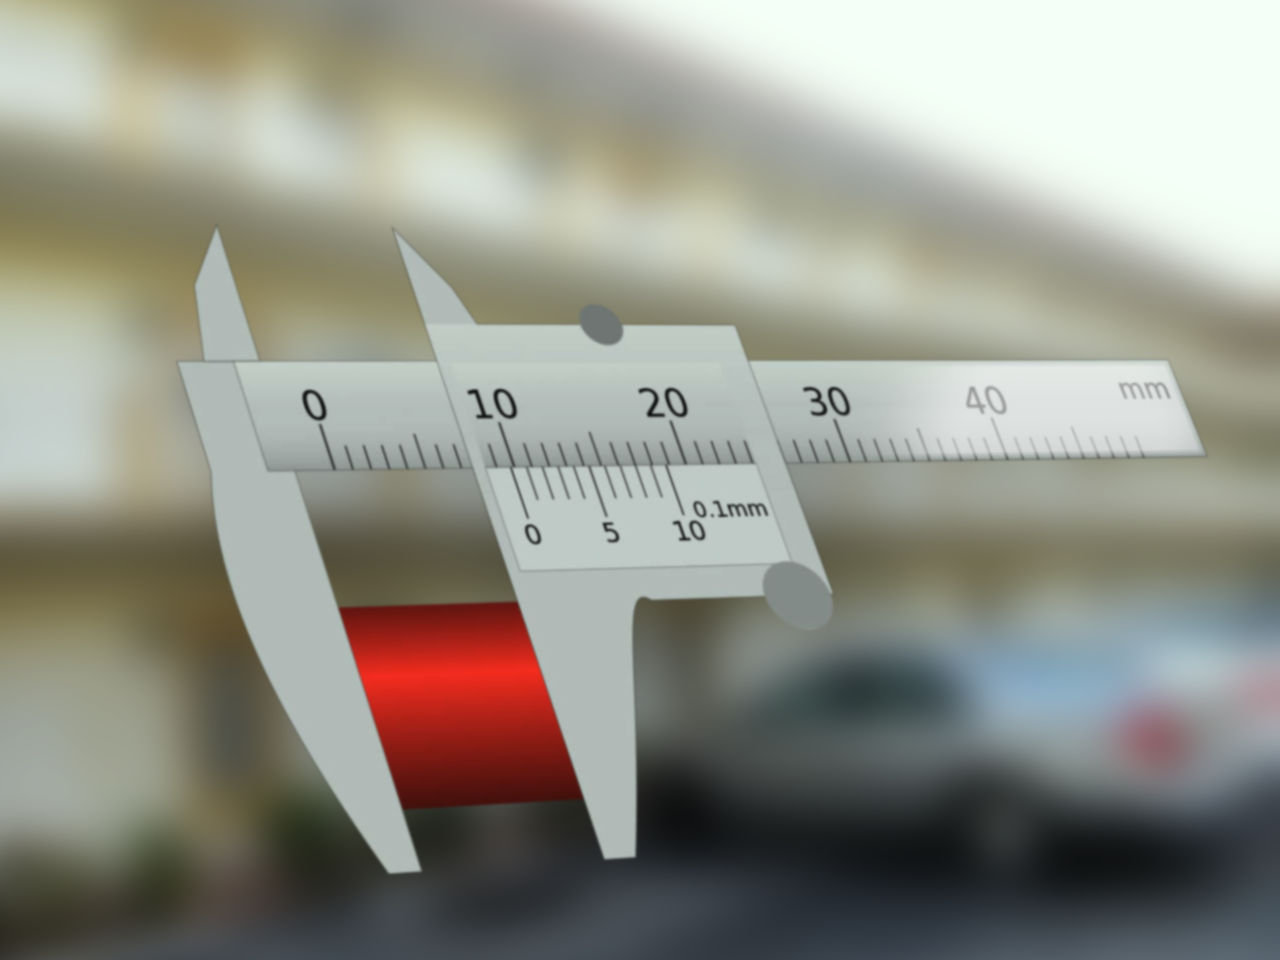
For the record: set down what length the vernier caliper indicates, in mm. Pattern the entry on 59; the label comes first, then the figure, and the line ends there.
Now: 9.8
